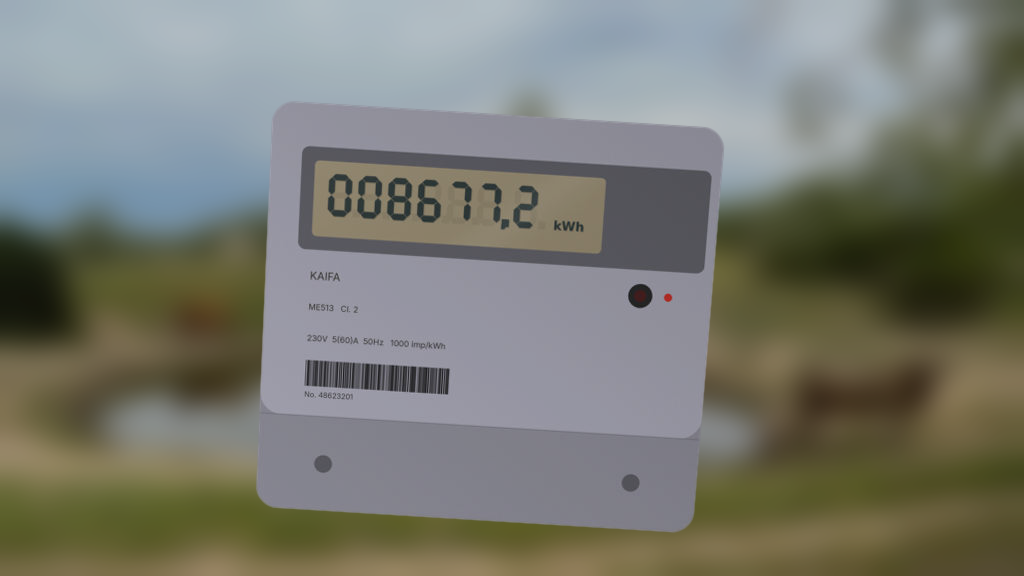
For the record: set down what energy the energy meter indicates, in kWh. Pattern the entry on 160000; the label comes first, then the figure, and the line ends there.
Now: 8677.2
